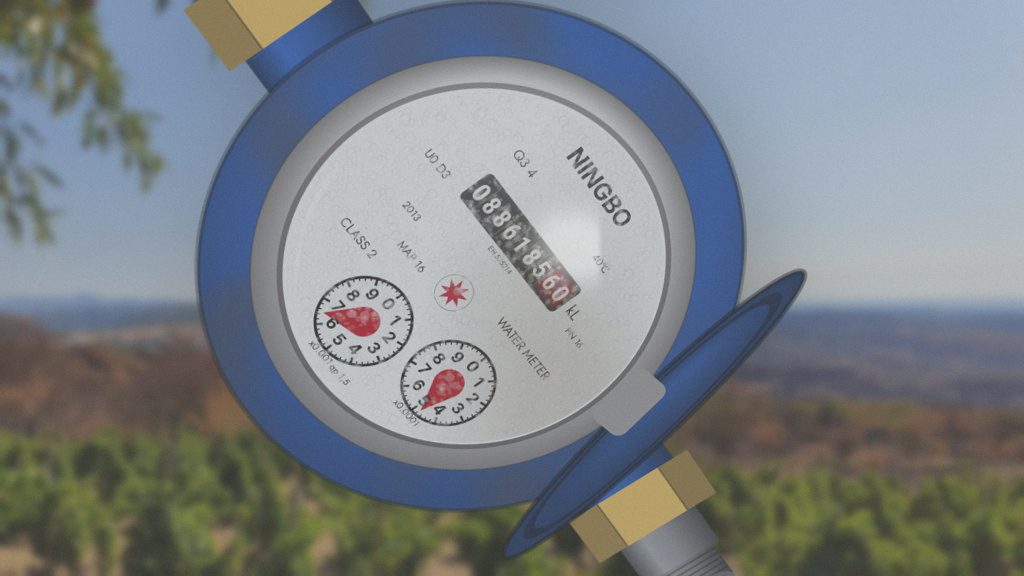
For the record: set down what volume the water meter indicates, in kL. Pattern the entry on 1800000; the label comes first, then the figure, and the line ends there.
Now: 886185.6064
